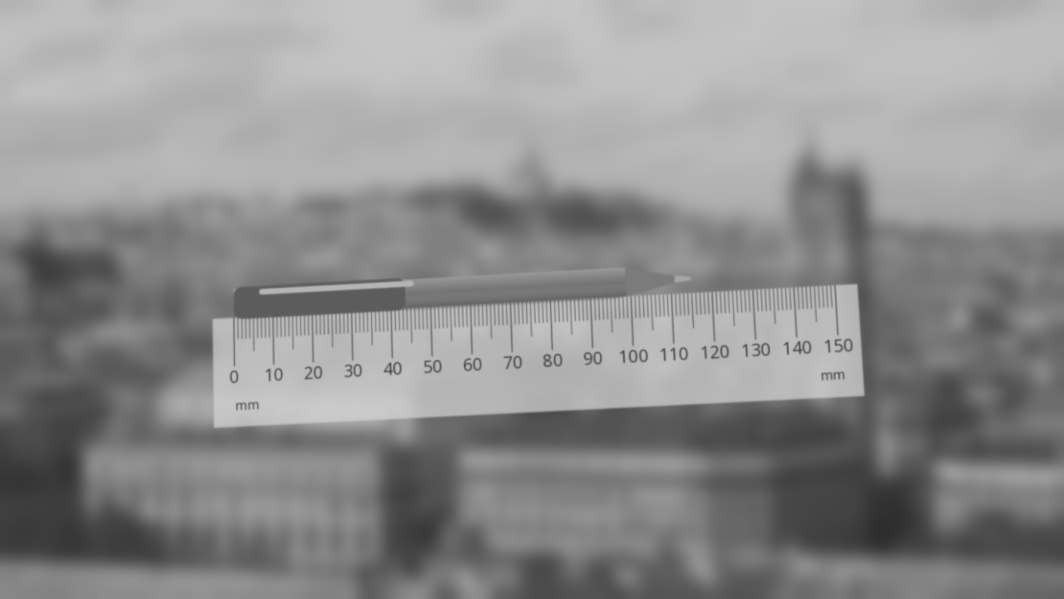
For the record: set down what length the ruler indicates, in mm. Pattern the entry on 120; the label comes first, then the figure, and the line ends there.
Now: 115
